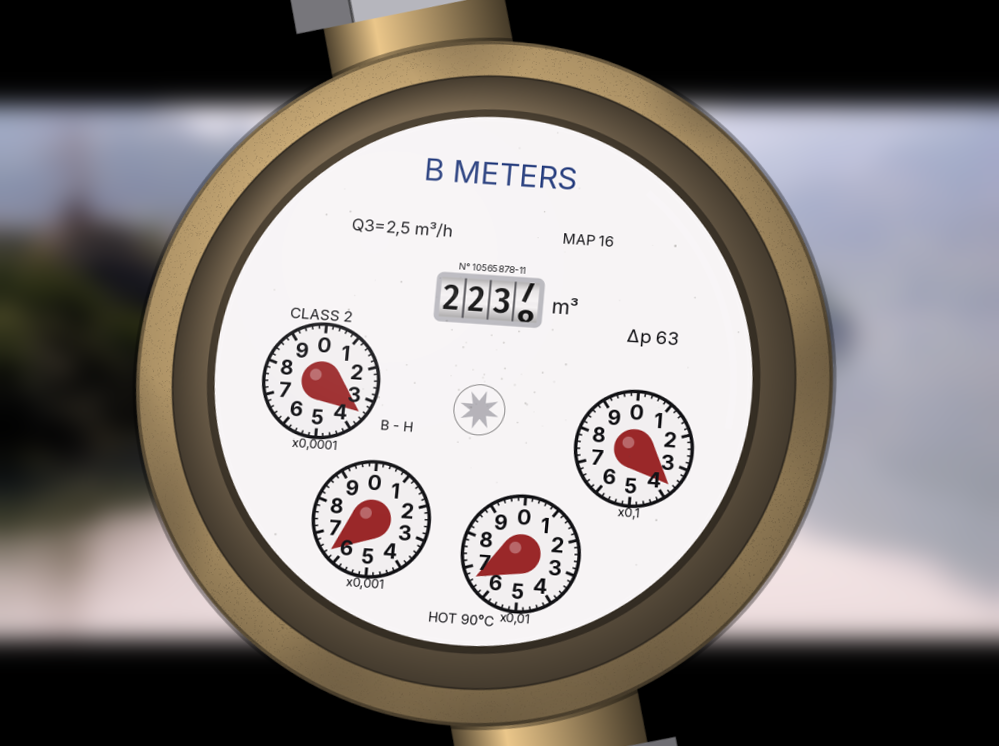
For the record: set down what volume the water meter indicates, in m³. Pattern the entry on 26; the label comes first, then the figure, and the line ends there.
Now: 2237.3663
